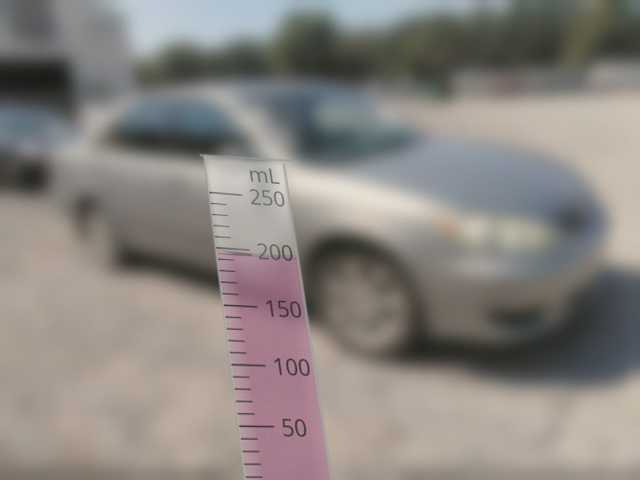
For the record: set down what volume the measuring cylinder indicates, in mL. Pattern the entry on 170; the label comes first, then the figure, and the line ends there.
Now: 195
